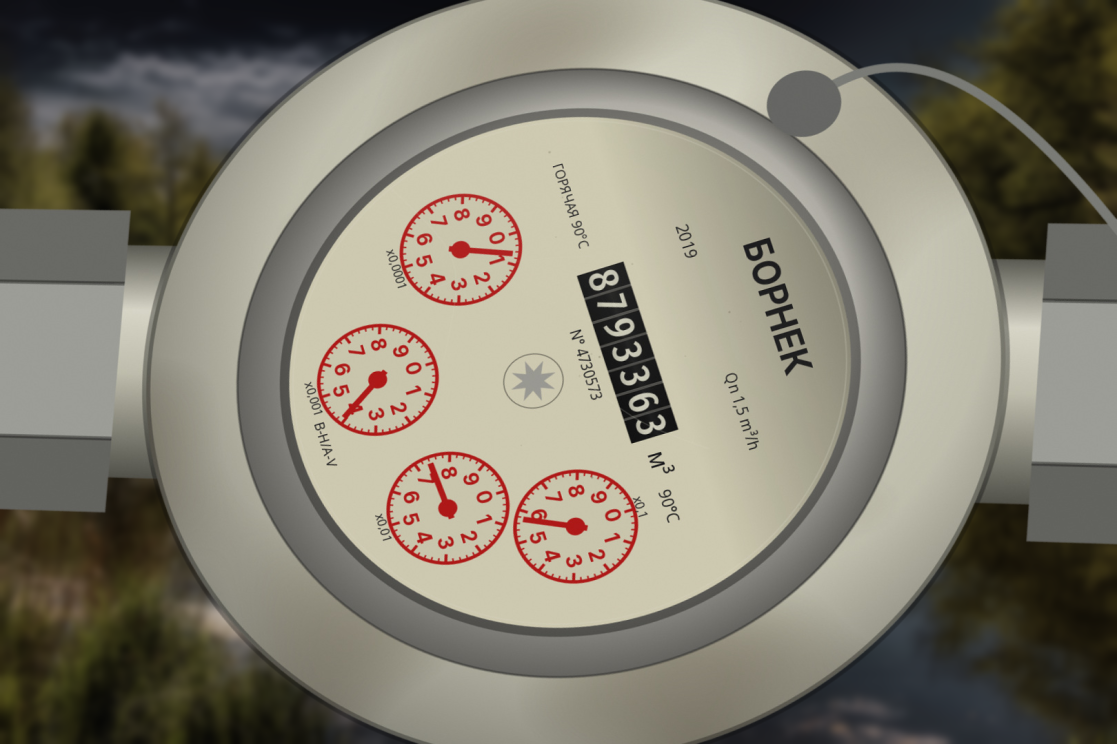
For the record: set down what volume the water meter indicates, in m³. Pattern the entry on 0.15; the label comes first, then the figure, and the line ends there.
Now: 8793363.5740
